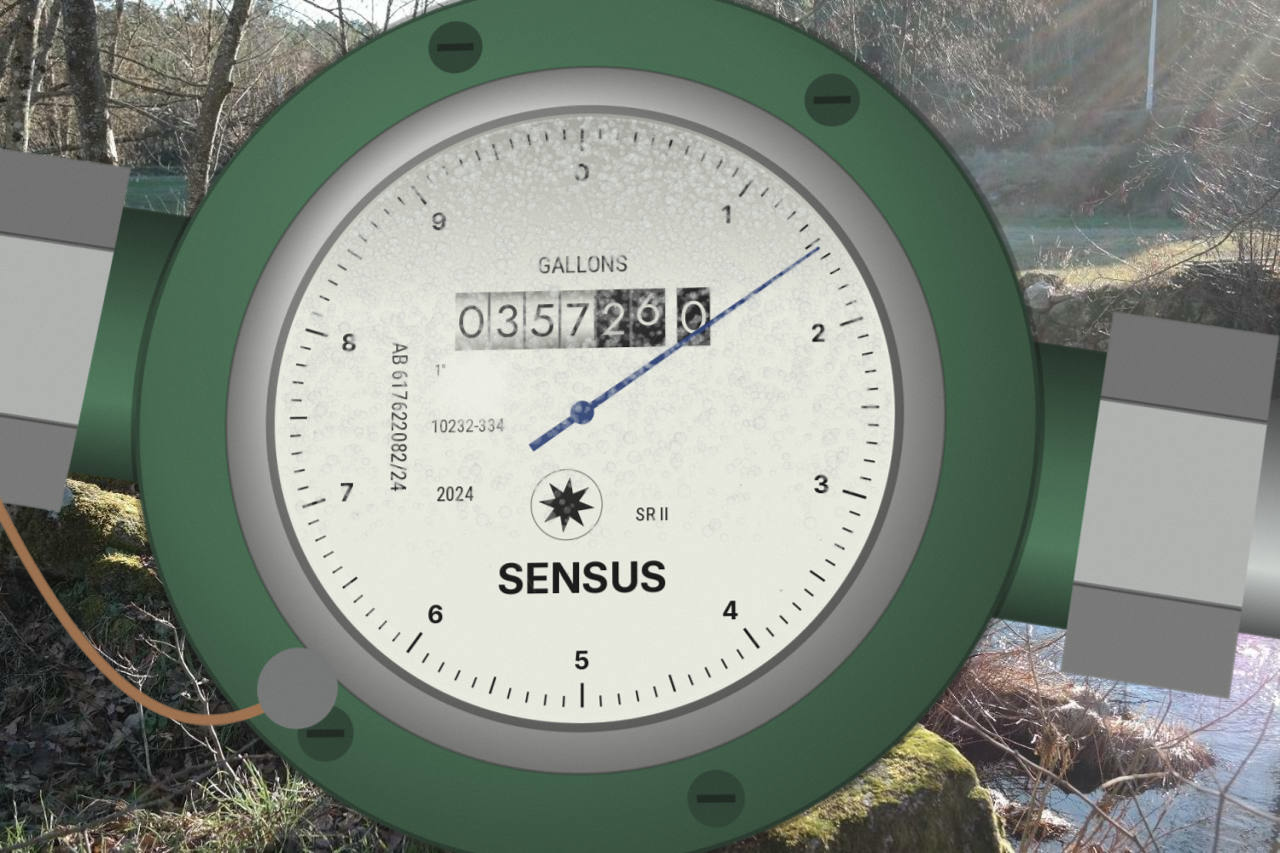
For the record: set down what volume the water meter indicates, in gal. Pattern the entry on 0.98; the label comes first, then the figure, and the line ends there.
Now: 357261.5
